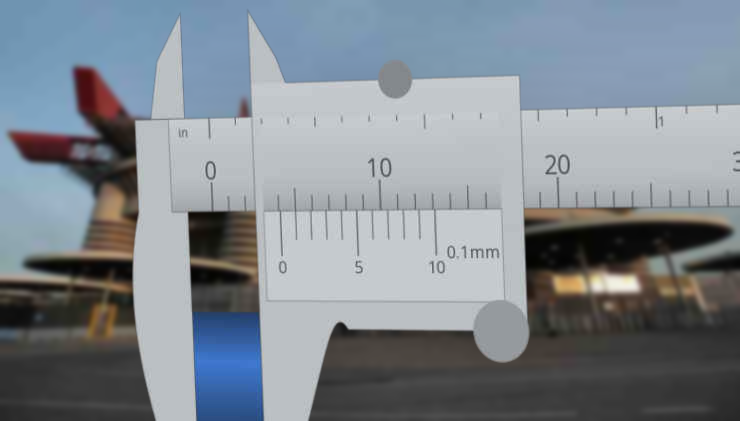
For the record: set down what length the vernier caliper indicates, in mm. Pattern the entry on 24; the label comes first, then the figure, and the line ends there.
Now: 4.1
